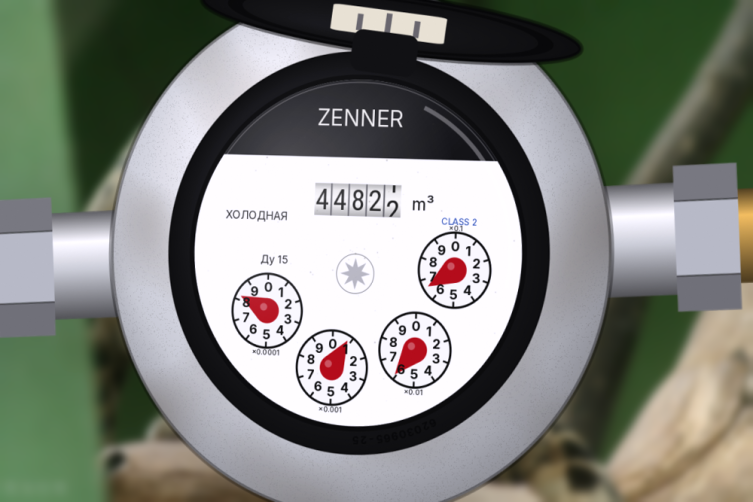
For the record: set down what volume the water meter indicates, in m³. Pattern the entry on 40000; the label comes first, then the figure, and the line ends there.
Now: 44821.6608
